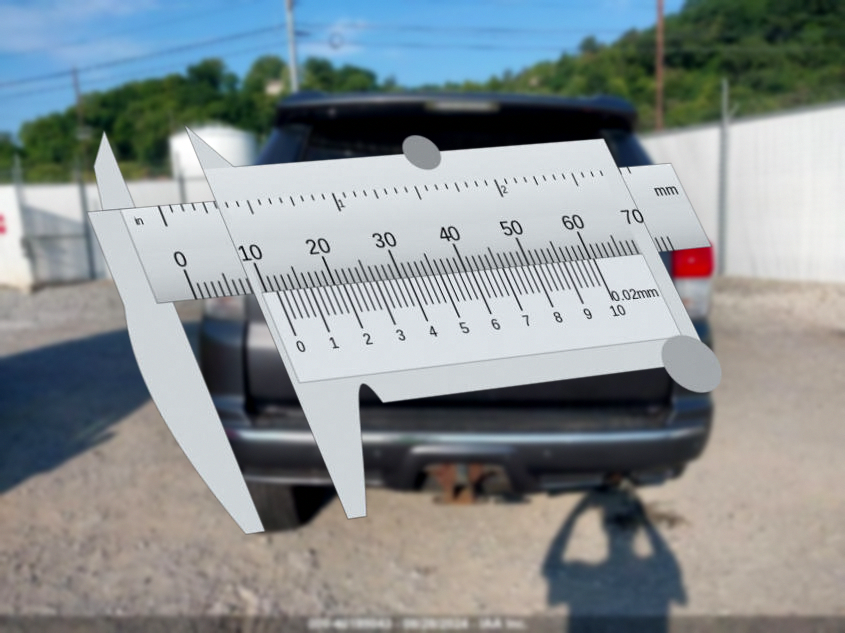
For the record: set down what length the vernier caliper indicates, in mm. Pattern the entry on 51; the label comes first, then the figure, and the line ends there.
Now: 11.5
